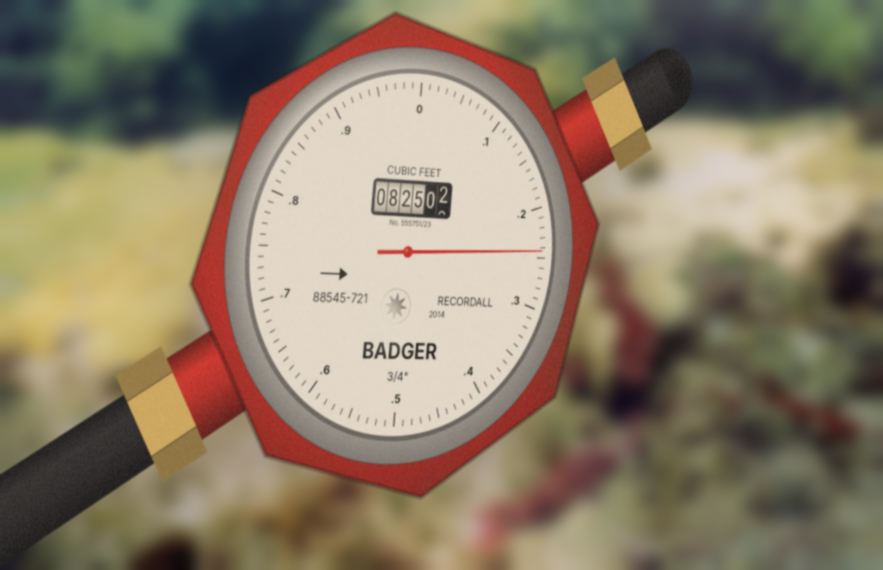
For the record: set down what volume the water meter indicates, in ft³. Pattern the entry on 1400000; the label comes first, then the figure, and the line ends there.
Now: 82502.24
